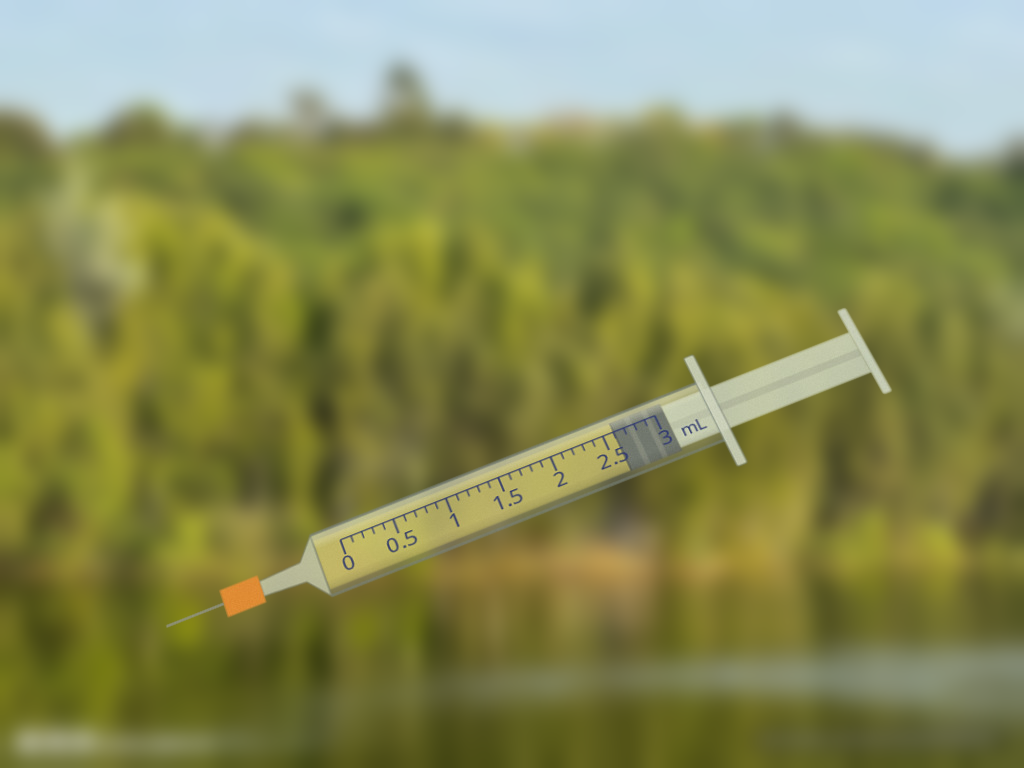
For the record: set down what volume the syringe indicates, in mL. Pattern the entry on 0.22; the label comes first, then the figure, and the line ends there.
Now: 2.6
